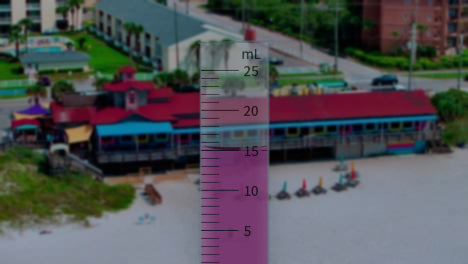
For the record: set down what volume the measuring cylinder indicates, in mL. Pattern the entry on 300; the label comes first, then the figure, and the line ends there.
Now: 15
